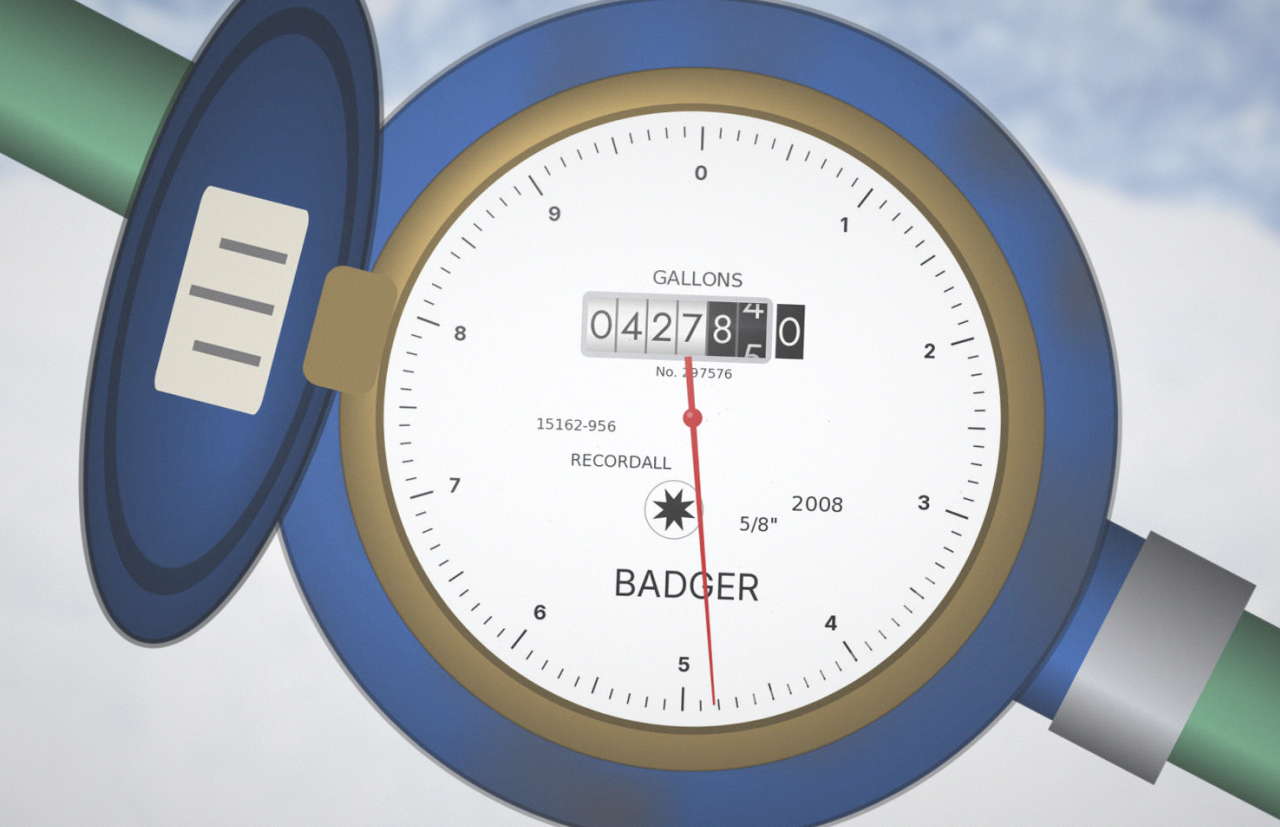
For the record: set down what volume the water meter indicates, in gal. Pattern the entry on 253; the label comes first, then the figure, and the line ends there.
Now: 427844.8
